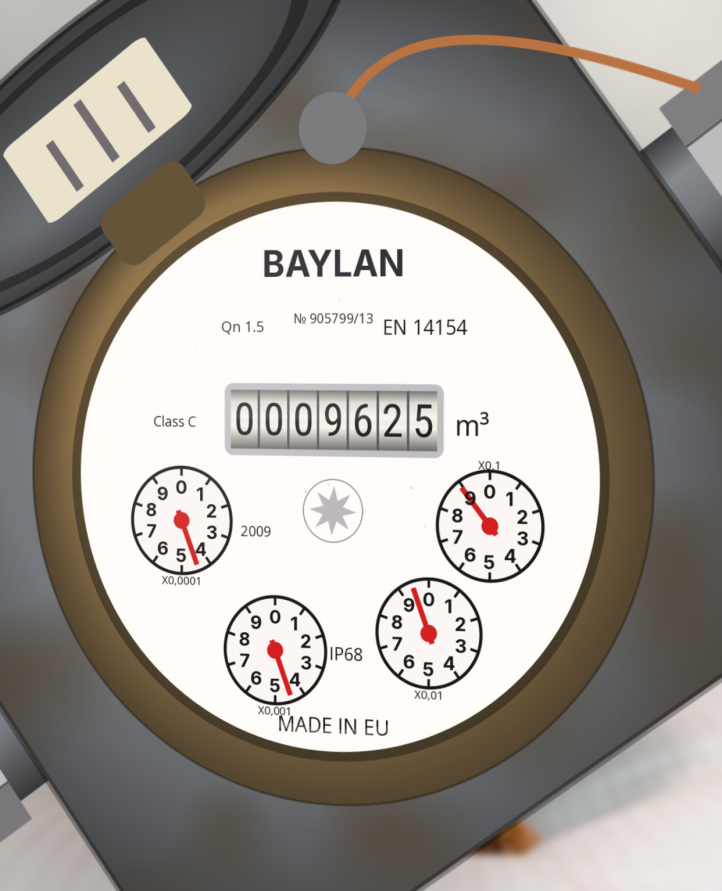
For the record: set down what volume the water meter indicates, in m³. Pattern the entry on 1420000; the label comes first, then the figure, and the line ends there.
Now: 9625.8944
